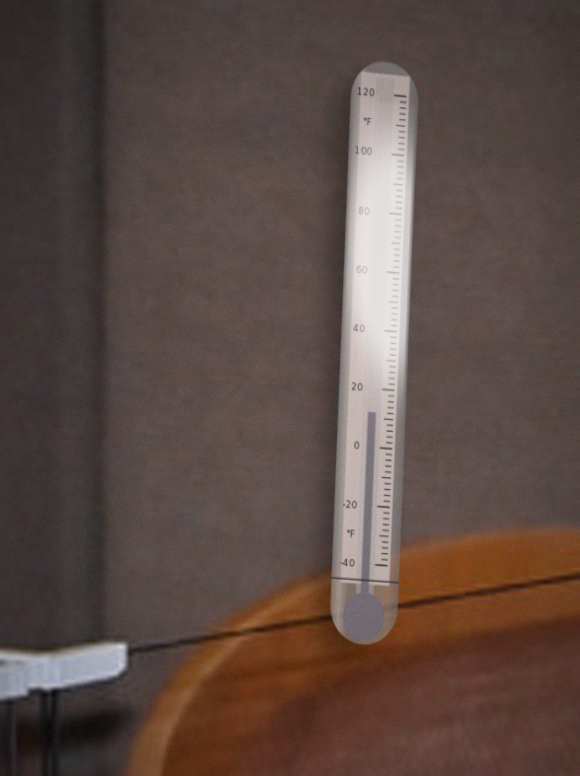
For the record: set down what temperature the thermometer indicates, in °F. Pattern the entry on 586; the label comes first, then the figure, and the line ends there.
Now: 12
